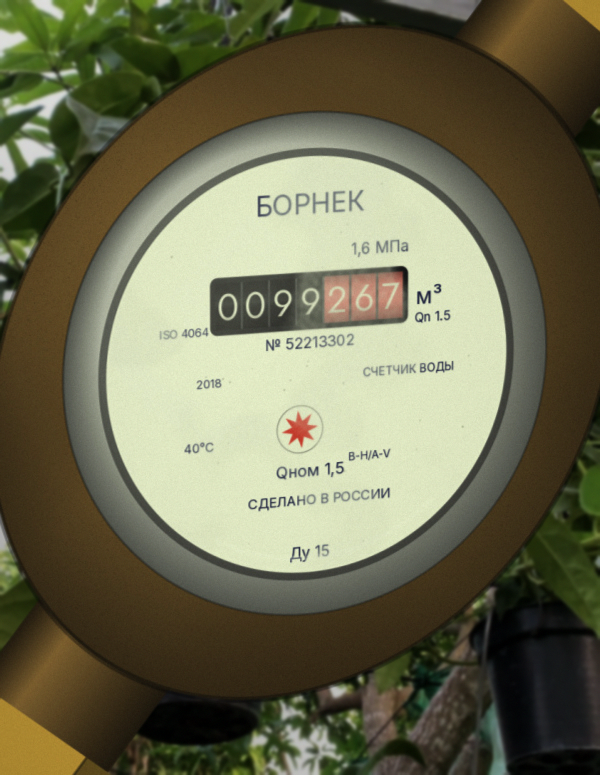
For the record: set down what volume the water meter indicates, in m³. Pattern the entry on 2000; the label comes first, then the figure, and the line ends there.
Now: 99.267
